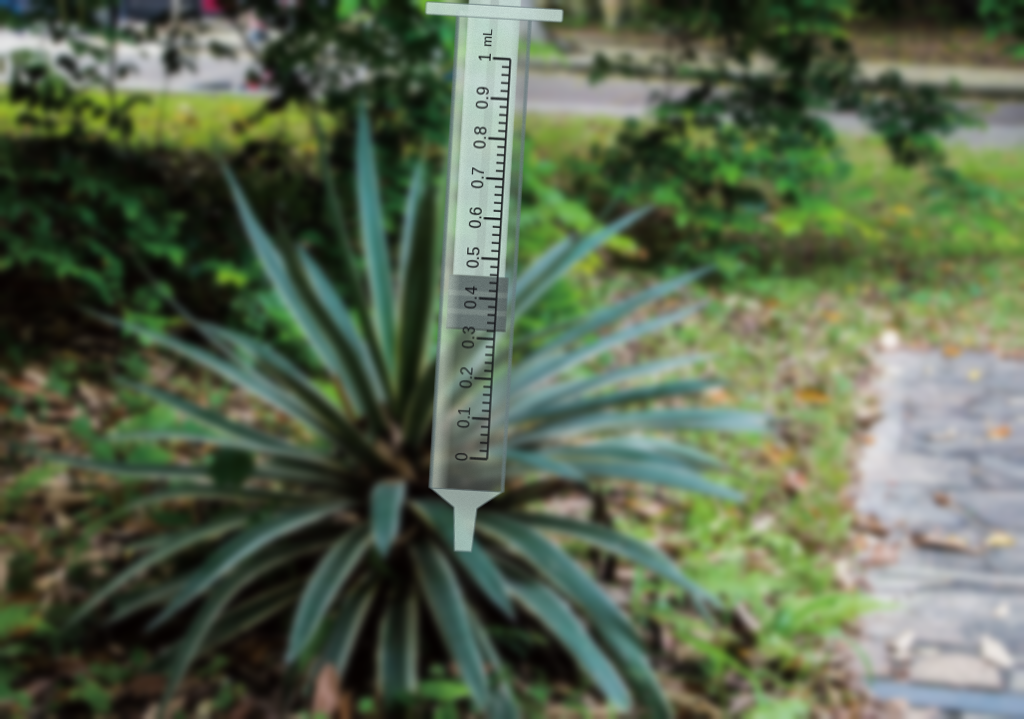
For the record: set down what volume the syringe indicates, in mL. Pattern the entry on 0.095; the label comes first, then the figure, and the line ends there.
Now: 0.32
